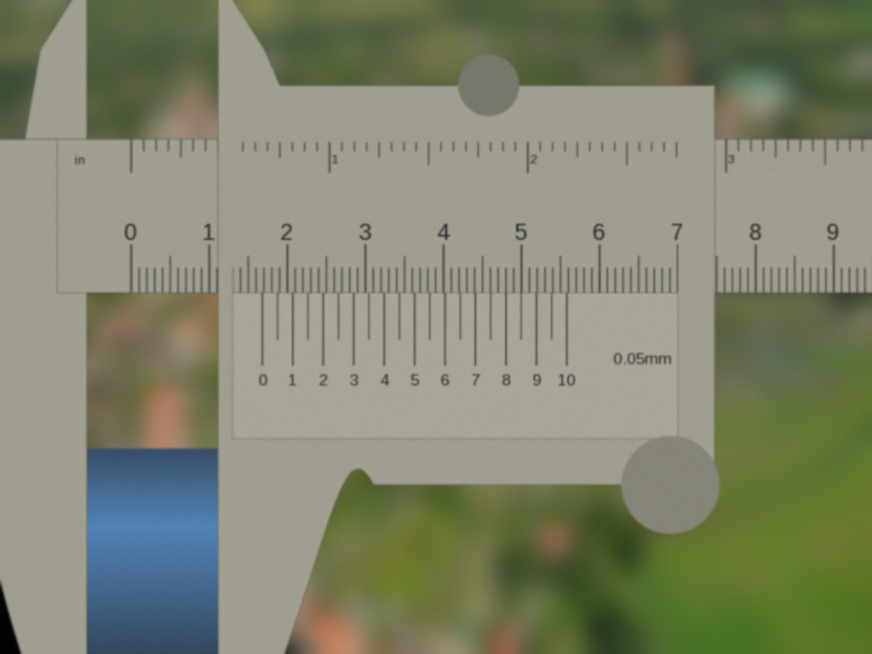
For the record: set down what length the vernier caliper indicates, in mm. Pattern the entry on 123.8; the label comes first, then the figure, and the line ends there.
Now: 16.8
